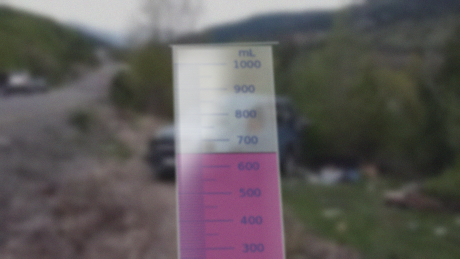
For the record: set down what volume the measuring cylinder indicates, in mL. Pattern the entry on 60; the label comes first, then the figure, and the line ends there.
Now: 650
